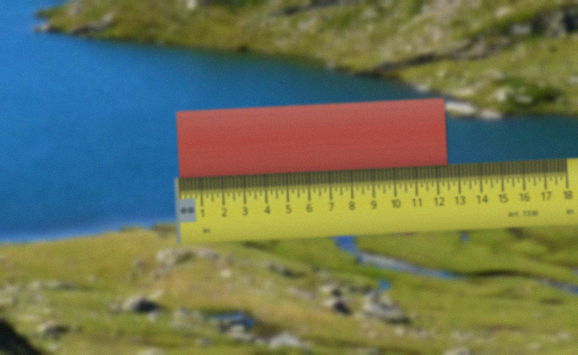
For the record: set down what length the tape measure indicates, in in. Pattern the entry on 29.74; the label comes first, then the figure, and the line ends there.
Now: 12.5
